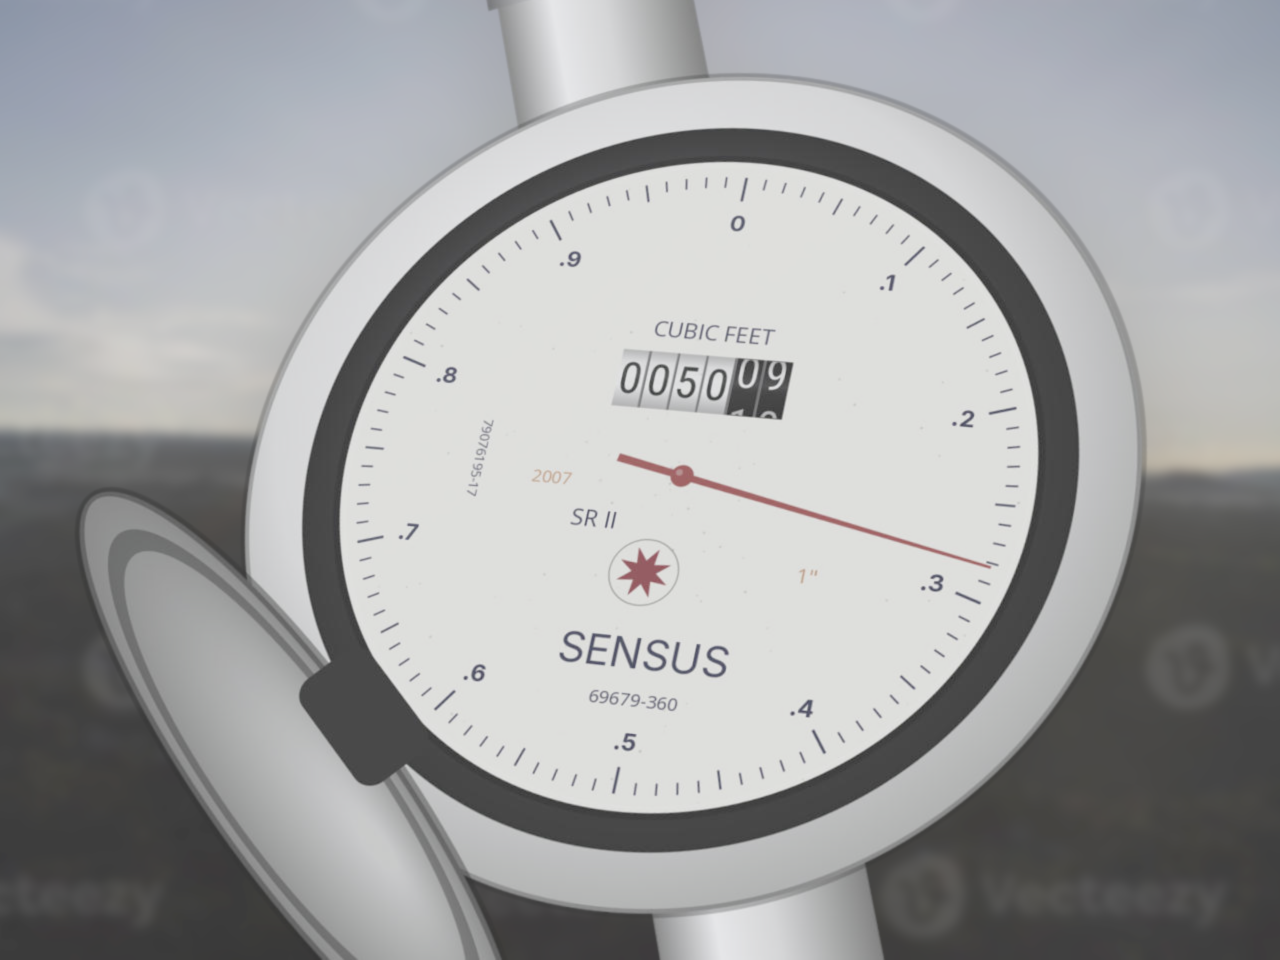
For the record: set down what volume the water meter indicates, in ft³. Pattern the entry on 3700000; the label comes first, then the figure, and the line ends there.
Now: 5009.28
